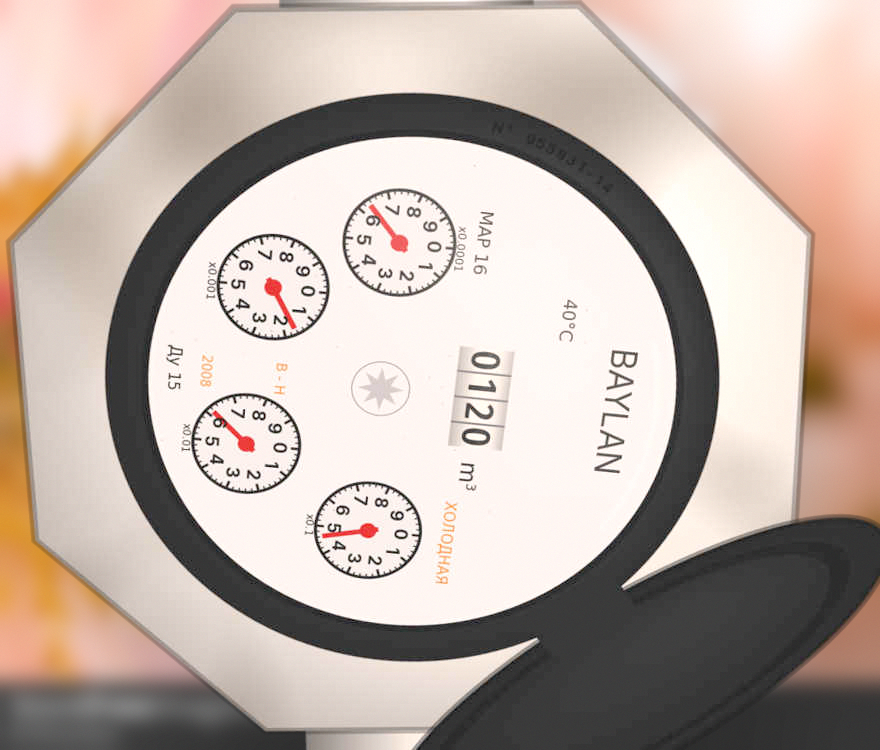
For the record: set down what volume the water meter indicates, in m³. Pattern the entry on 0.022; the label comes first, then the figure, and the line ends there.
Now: 120.4616
